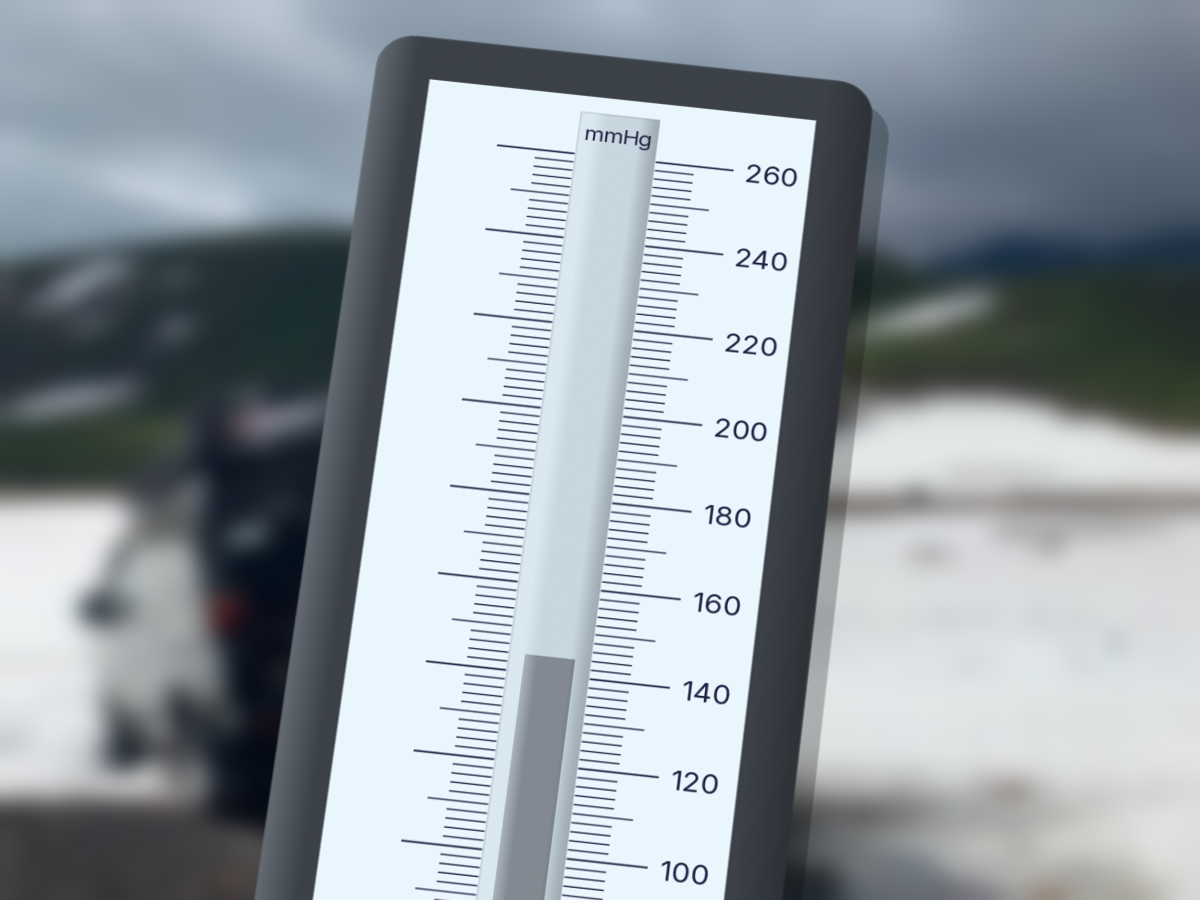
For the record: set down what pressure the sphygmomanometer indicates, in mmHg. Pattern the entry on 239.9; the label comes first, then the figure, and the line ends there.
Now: 144
